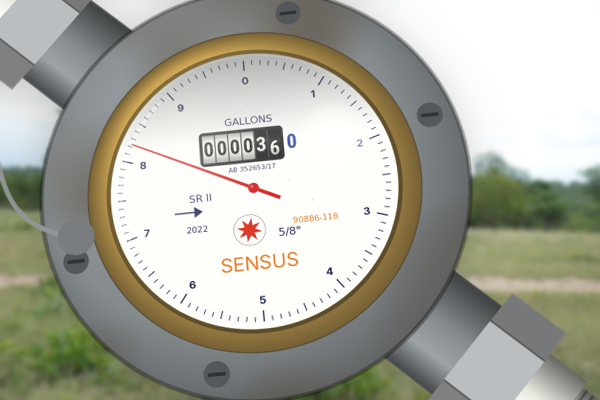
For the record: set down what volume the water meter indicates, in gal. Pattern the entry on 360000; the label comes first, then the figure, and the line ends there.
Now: 358.2
